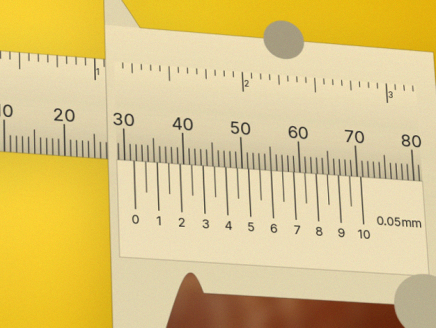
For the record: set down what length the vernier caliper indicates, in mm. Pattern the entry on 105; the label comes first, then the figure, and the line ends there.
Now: 31.6
